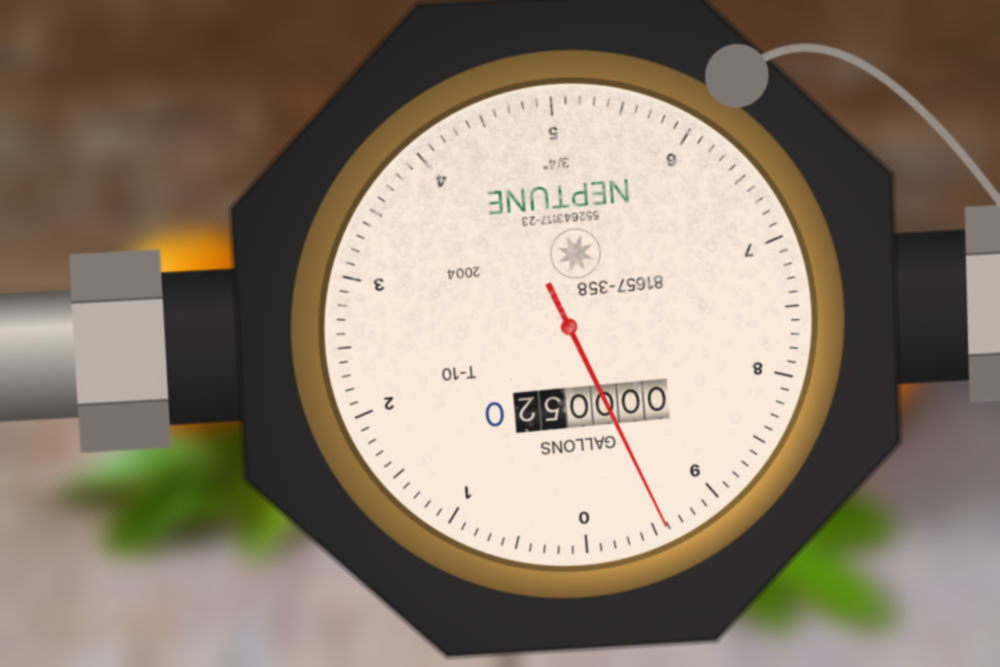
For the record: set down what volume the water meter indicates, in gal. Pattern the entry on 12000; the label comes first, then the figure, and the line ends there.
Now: 519.4
